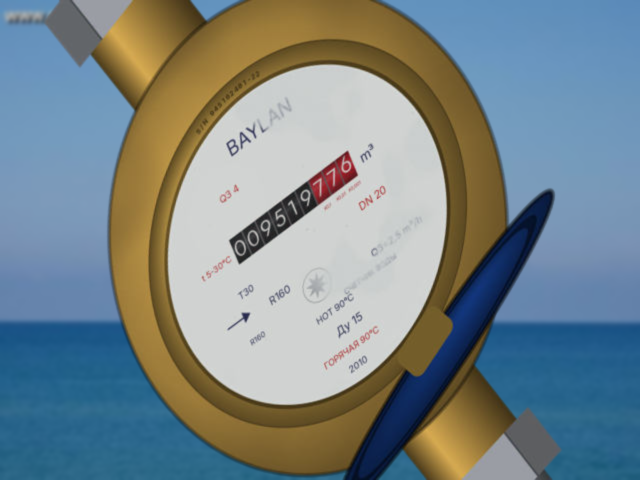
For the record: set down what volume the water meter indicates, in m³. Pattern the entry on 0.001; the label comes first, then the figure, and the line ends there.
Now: 9519.776
